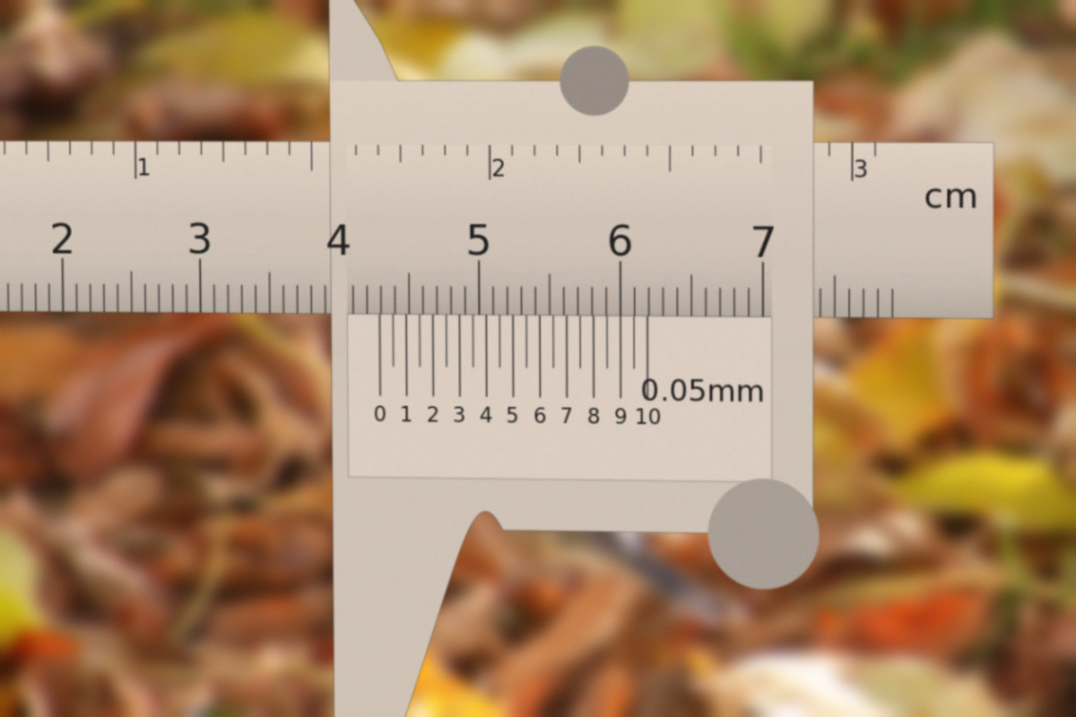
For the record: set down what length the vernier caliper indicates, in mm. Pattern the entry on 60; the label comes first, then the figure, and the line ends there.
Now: 42.9
